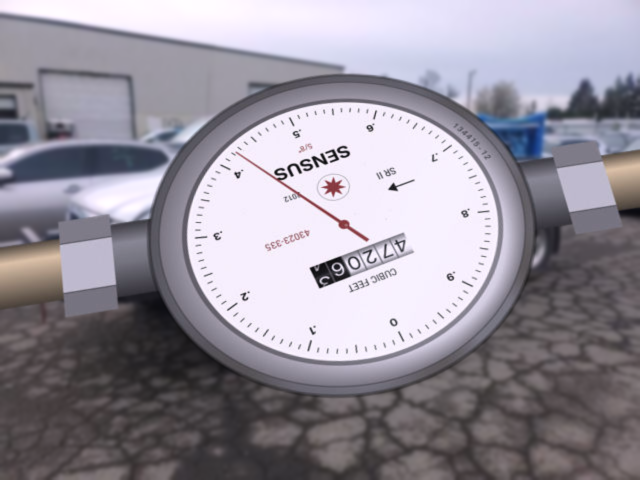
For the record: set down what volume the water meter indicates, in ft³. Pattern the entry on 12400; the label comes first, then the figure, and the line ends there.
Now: 472063.42
